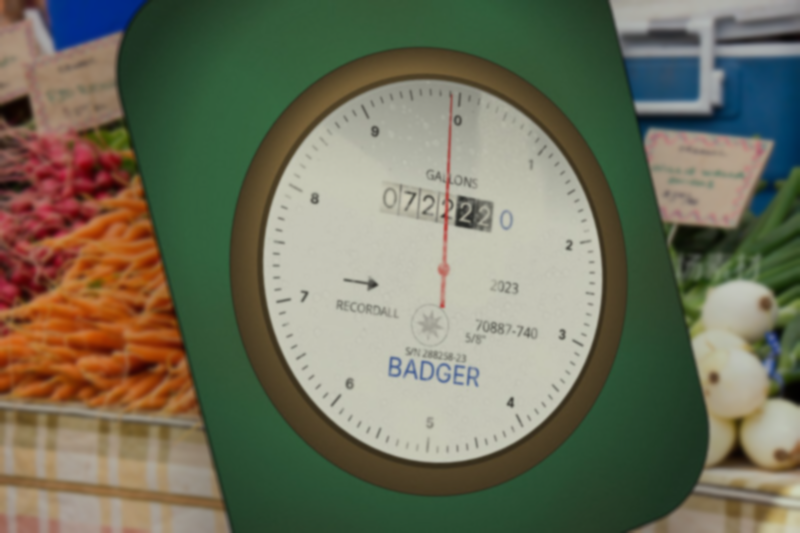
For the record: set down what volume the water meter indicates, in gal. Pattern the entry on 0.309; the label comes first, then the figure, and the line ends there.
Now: 722219.9
